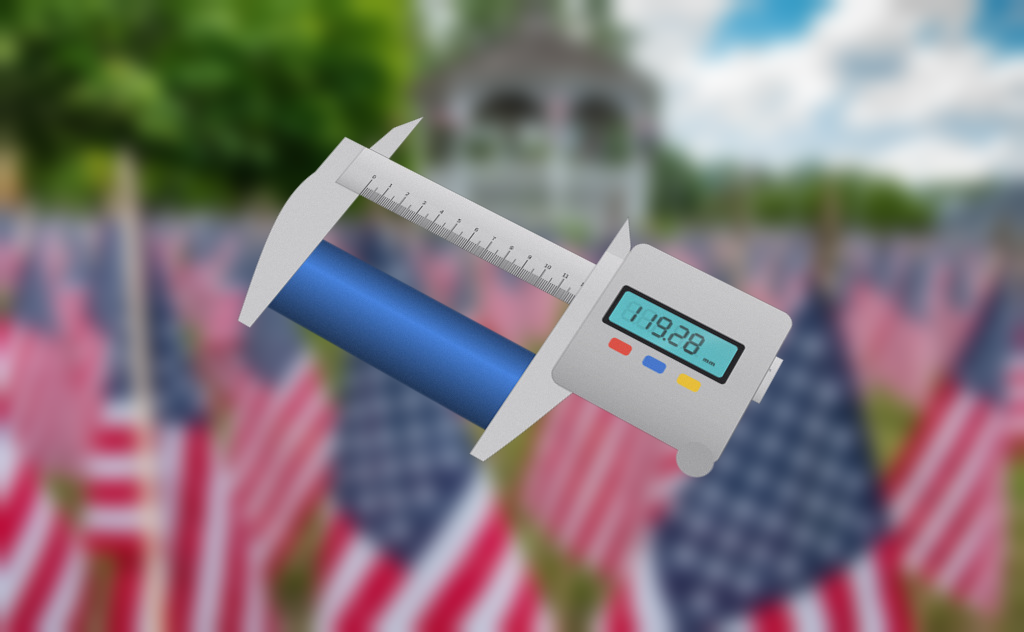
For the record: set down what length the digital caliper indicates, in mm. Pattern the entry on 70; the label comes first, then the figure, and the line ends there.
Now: 119.28
